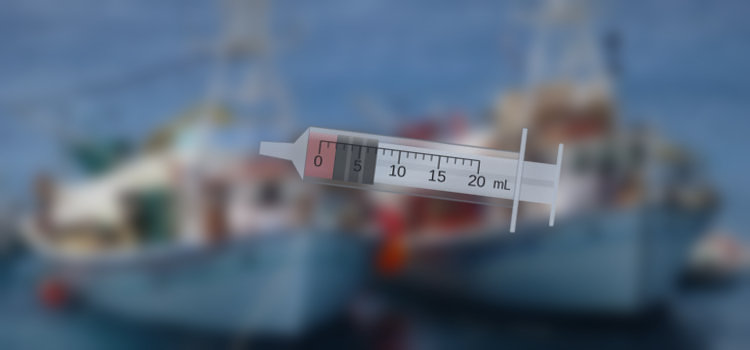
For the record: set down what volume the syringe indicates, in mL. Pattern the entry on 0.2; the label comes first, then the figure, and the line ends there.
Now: 2
